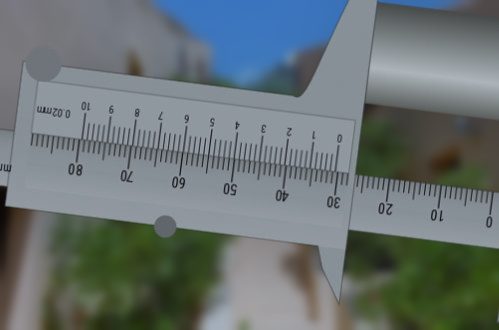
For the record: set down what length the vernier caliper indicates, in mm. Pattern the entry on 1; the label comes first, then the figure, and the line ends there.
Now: 30.5
